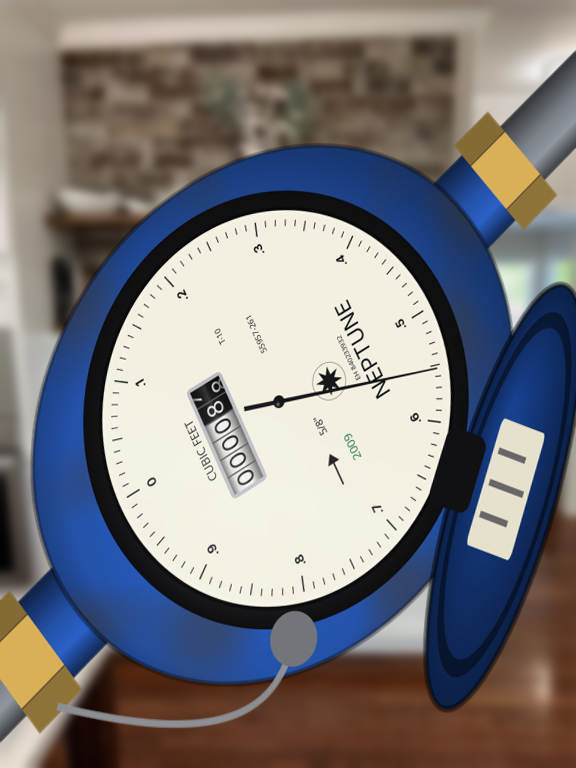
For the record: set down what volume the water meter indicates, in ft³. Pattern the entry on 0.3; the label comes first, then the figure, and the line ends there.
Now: 87.55
